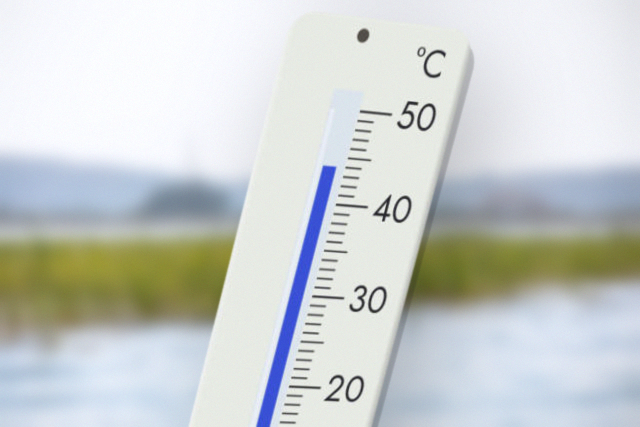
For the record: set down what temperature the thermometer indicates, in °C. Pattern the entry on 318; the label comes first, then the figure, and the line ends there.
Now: 44
